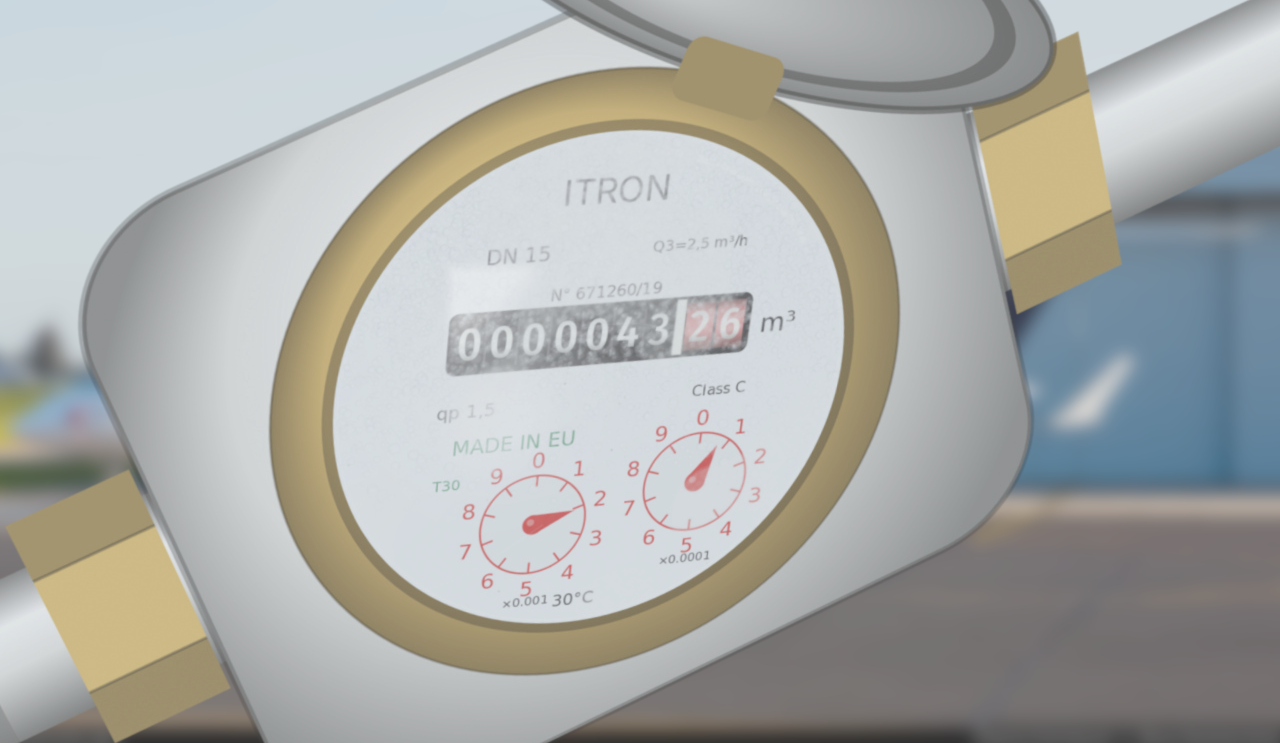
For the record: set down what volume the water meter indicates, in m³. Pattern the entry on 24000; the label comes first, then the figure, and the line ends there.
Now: 43.2620
